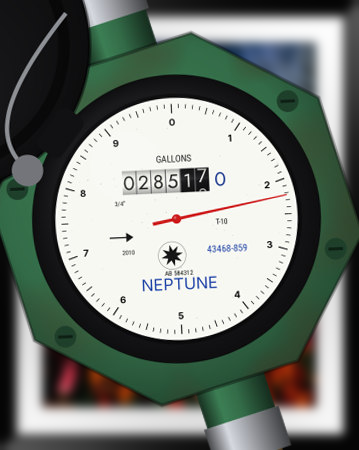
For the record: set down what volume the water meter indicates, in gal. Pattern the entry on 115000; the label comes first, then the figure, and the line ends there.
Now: 285172.2
